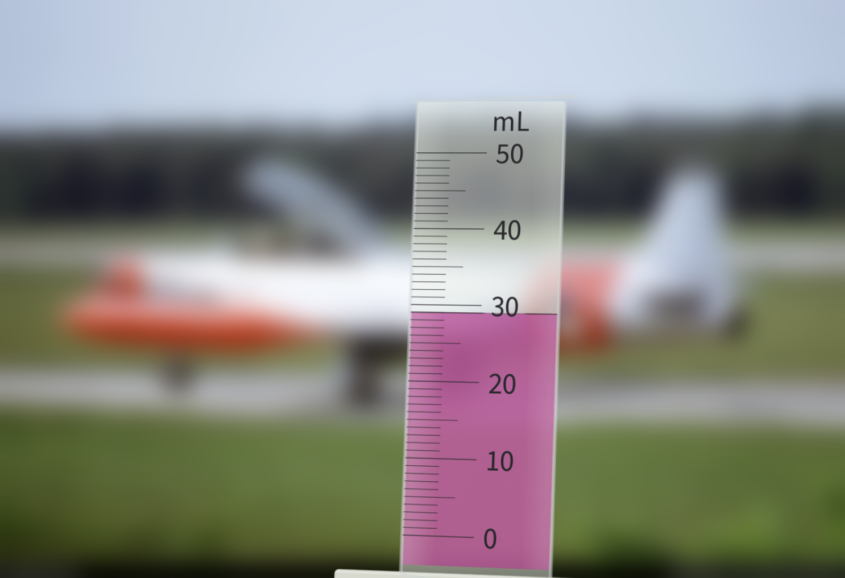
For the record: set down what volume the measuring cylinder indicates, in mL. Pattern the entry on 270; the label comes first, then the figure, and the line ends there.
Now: 29
